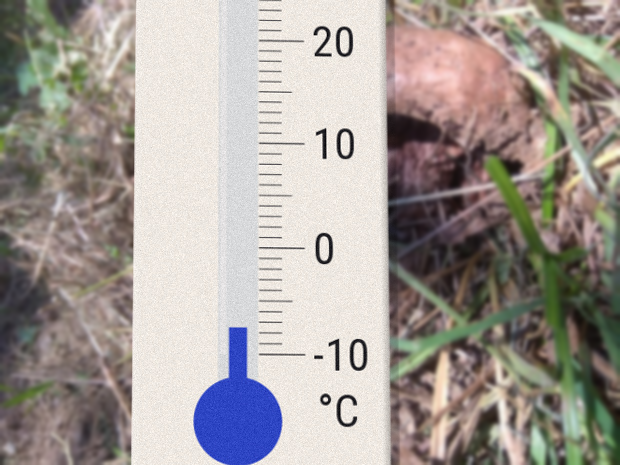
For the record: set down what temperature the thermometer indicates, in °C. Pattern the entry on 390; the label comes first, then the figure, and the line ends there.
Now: -7.5
